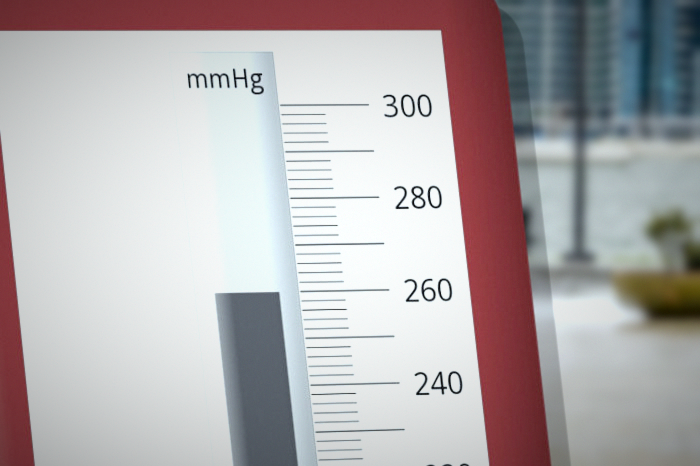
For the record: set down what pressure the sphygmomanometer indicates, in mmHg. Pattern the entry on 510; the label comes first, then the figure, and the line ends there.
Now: 260
